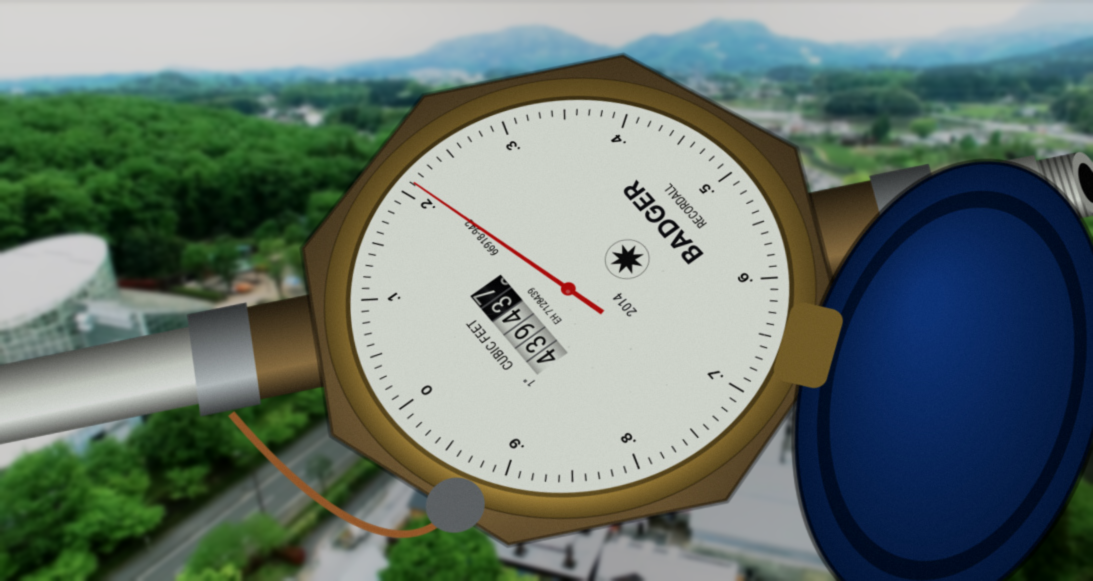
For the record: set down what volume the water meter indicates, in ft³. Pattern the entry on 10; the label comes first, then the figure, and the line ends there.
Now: 439437.21
